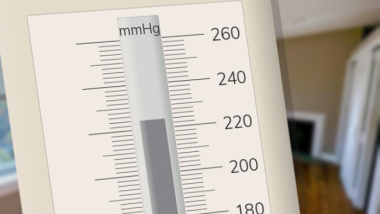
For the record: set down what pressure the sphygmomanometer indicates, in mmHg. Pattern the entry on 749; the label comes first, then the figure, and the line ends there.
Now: 224
